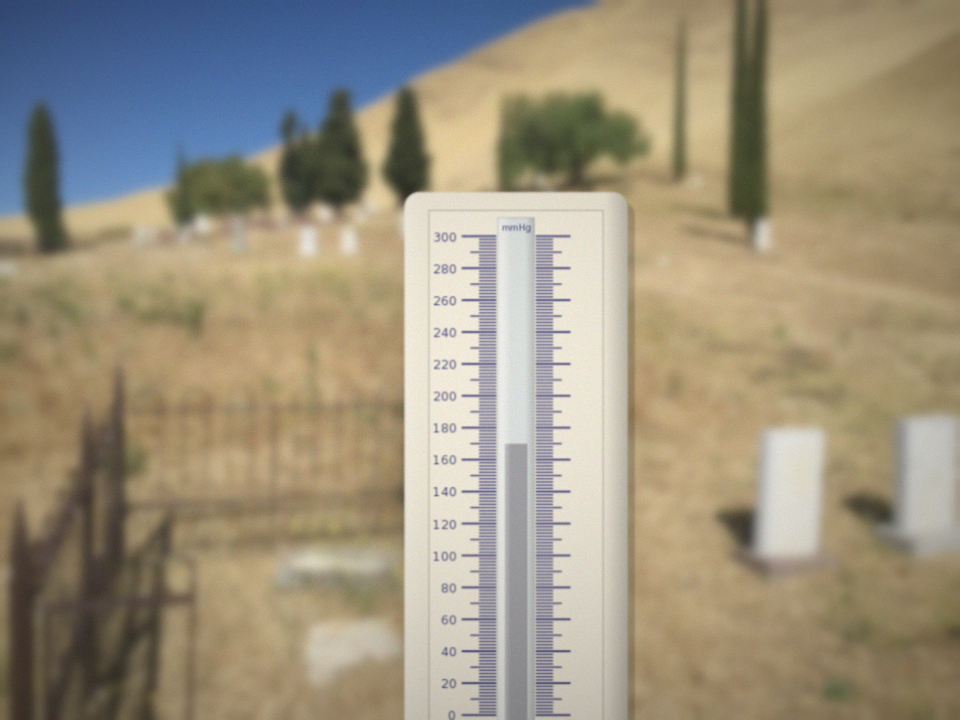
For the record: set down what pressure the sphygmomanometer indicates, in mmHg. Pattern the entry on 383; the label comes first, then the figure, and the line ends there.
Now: 170
